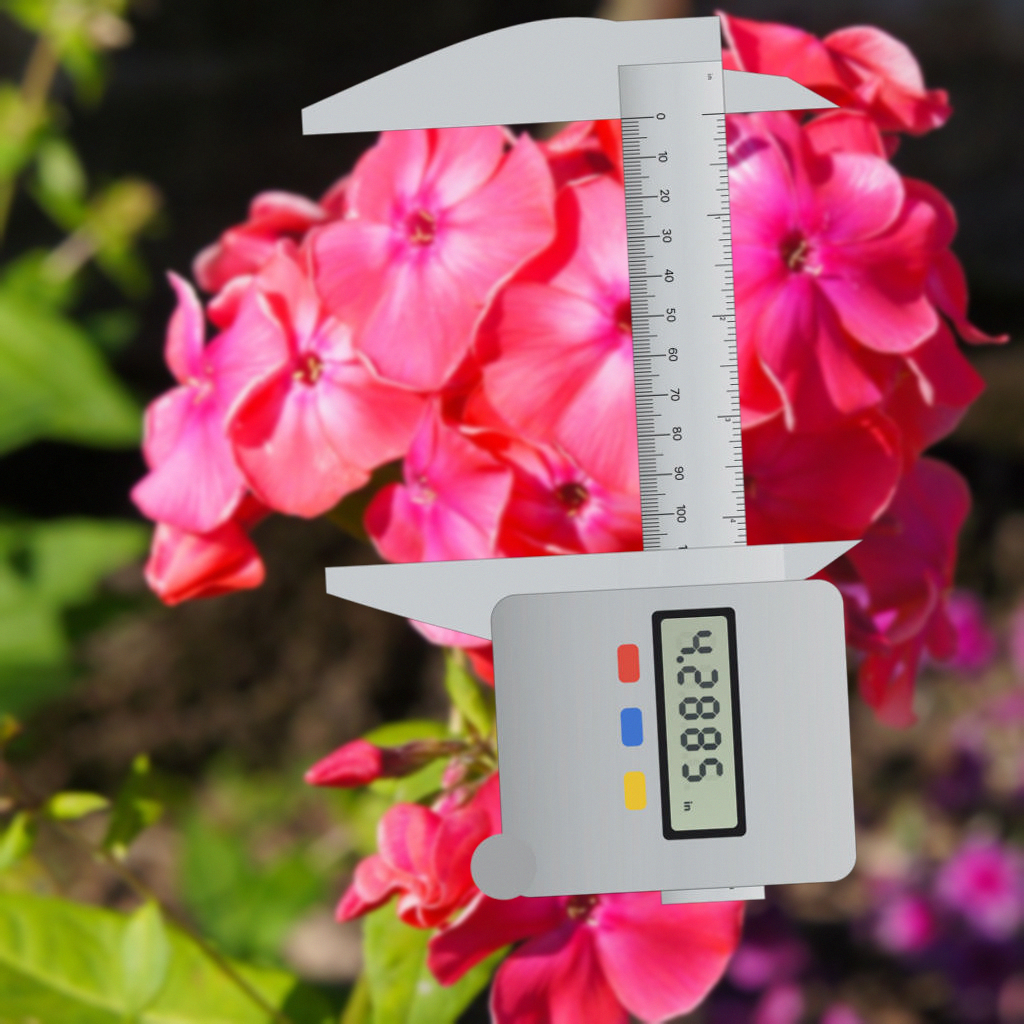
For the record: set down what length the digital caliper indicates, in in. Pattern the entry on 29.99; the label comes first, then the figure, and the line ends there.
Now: 4.2885
